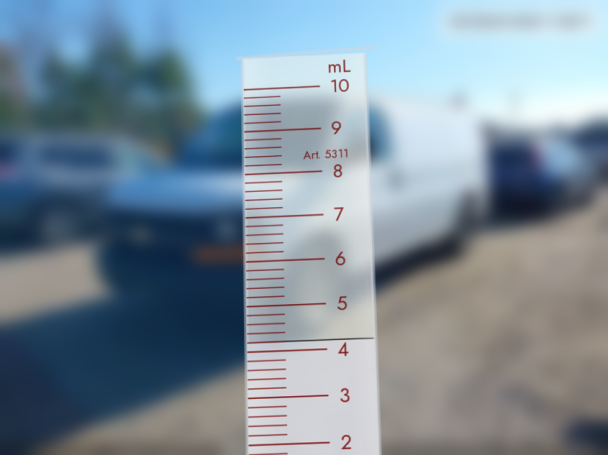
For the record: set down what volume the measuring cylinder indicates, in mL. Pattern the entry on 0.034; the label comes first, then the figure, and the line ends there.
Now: 4.2
